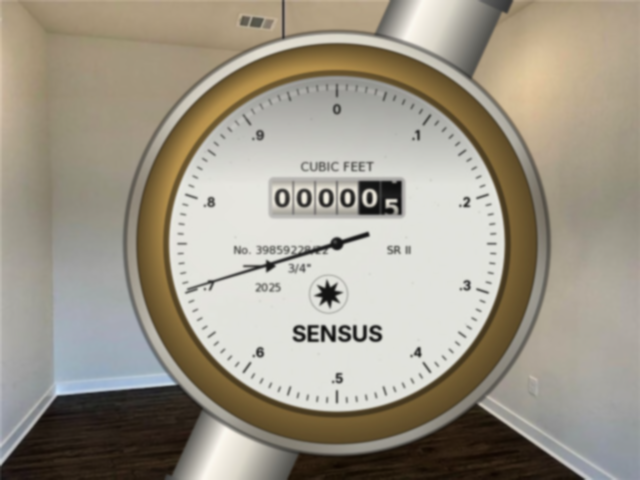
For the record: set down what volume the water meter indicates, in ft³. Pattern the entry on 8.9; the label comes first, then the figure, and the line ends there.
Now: 4.70
